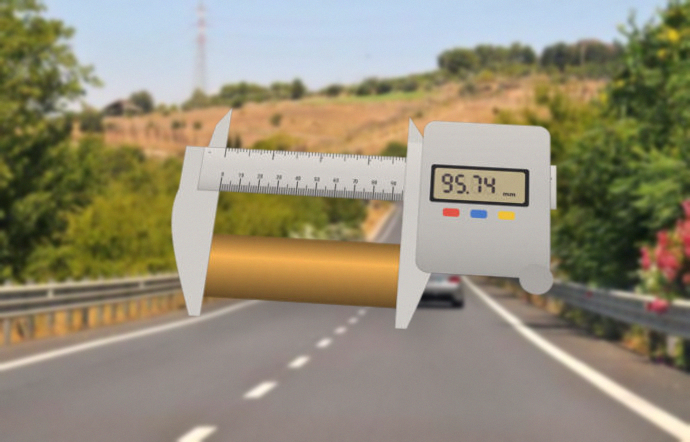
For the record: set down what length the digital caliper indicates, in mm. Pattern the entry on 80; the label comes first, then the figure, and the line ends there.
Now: 95.74
